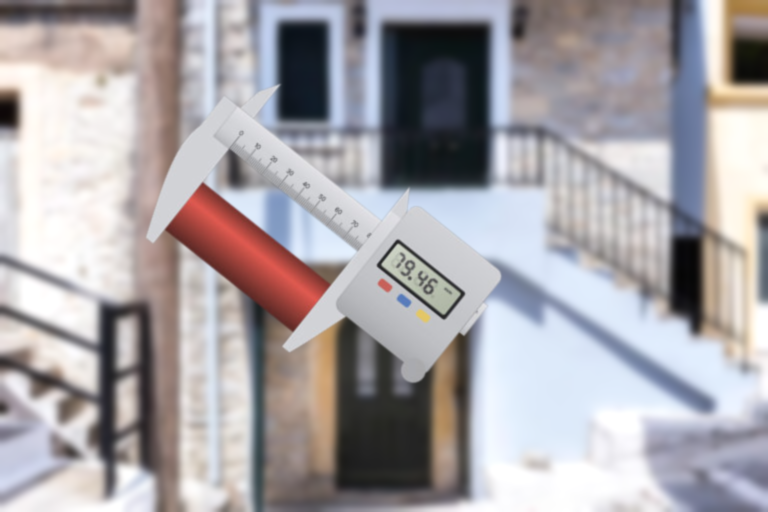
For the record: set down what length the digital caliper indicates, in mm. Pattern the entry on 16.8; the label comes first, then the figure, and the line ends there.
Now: 79.46
